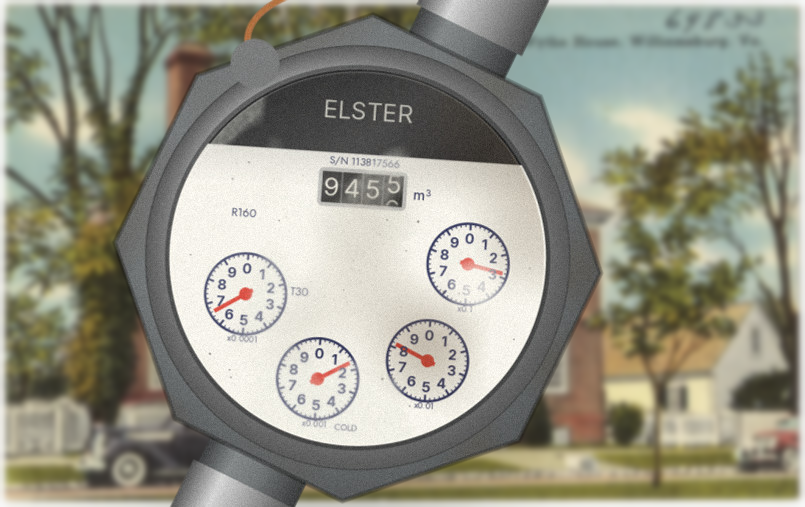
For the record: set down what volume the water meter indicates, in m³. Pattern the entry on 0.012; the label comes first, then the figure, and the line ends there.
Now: 9455.2816
